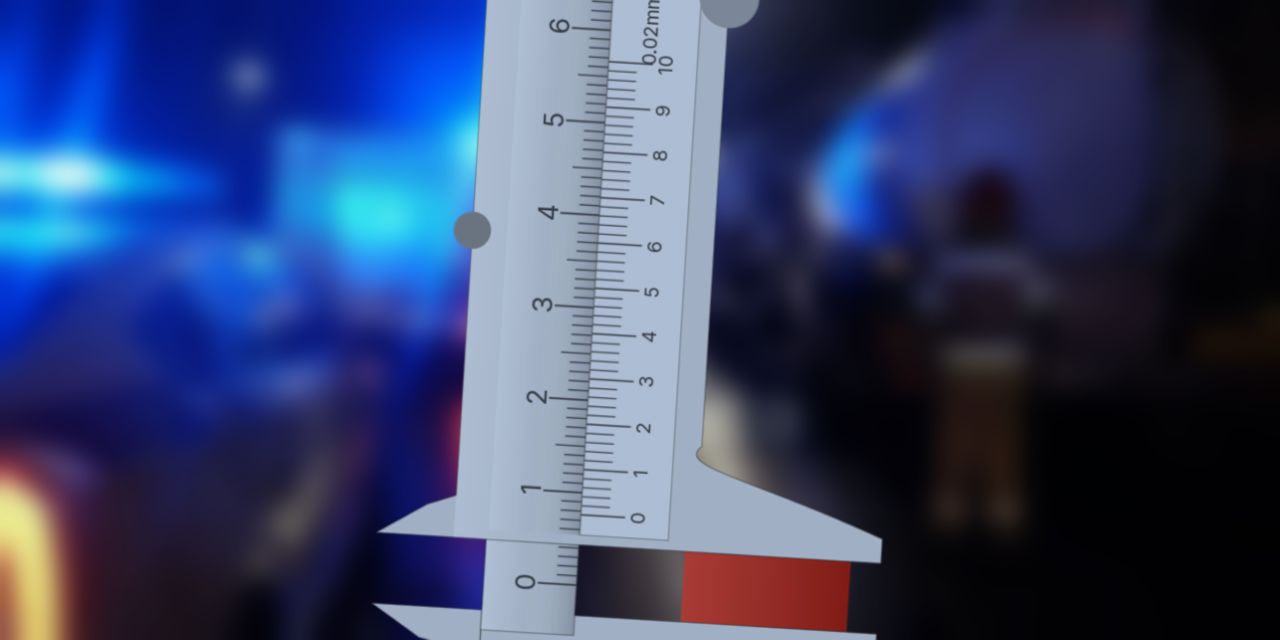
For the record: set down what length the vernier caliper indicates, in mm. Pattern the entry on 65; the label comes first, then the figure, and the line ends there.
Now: 7.6
